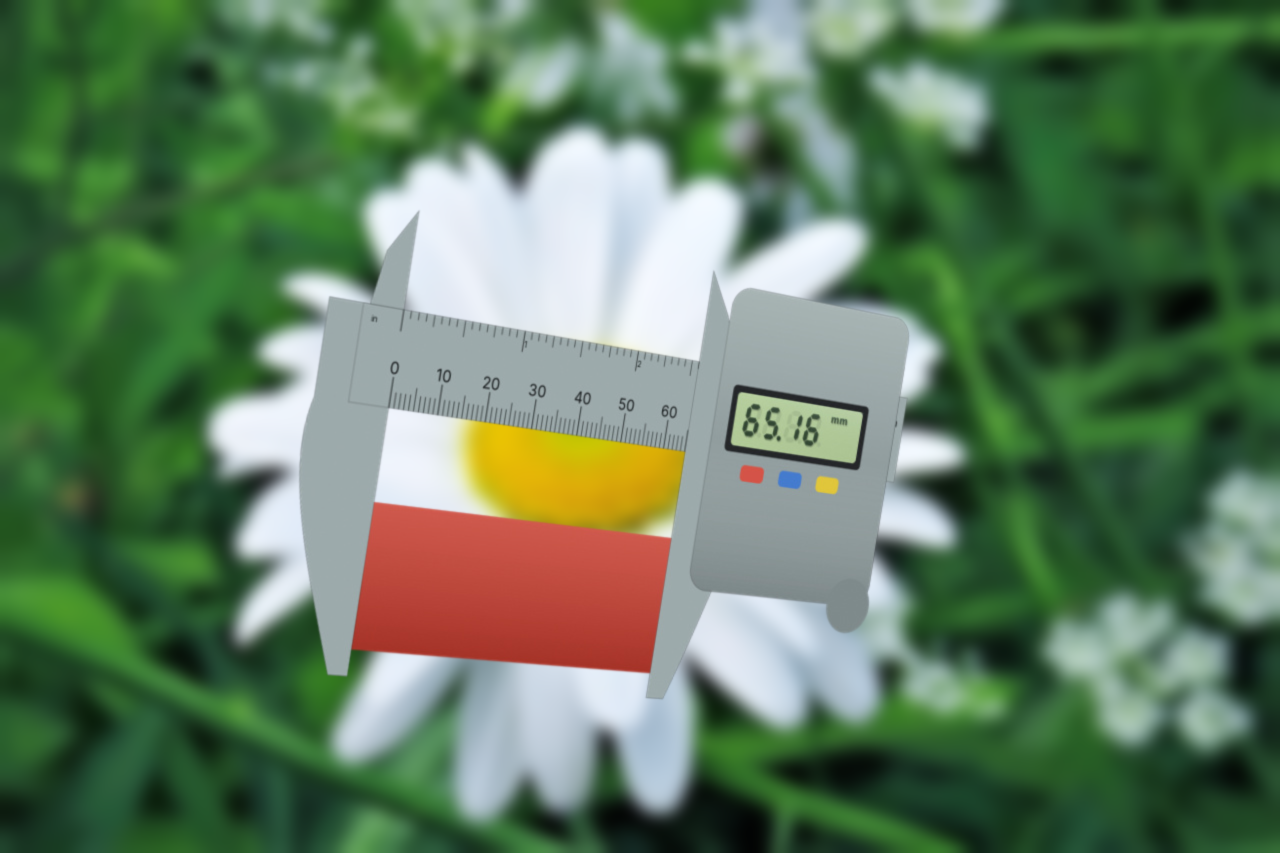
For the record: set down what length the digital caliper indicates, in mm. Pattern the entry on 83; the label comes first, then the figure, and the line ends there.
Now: 65.16
